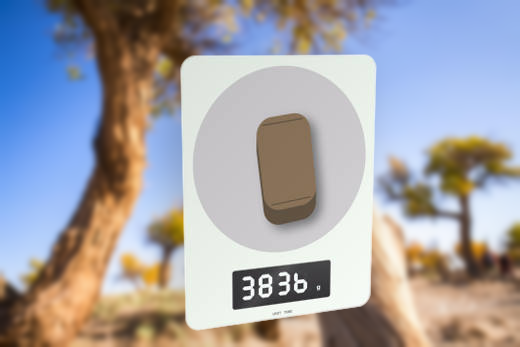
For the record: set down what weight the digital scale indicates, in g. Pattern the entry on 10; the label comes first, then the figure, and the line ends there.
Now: 3836
